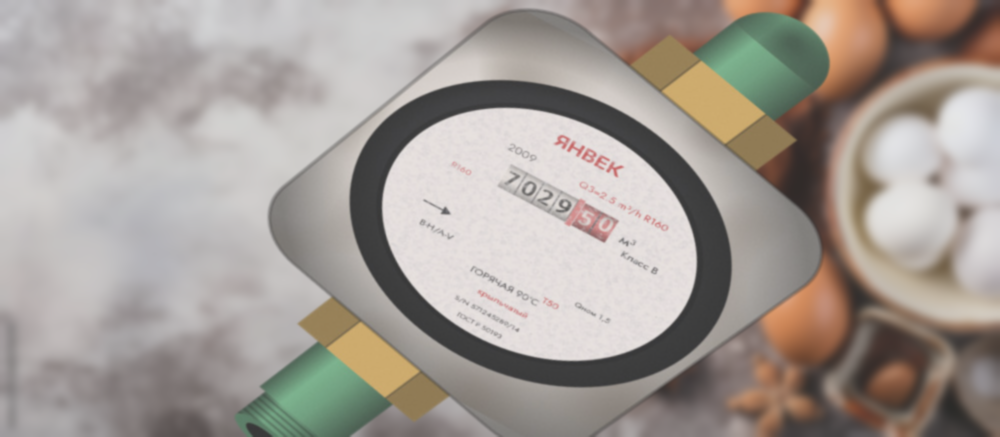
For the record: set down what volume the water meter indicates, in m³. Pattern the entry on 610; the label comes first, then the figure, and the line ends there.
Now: 7029.50
